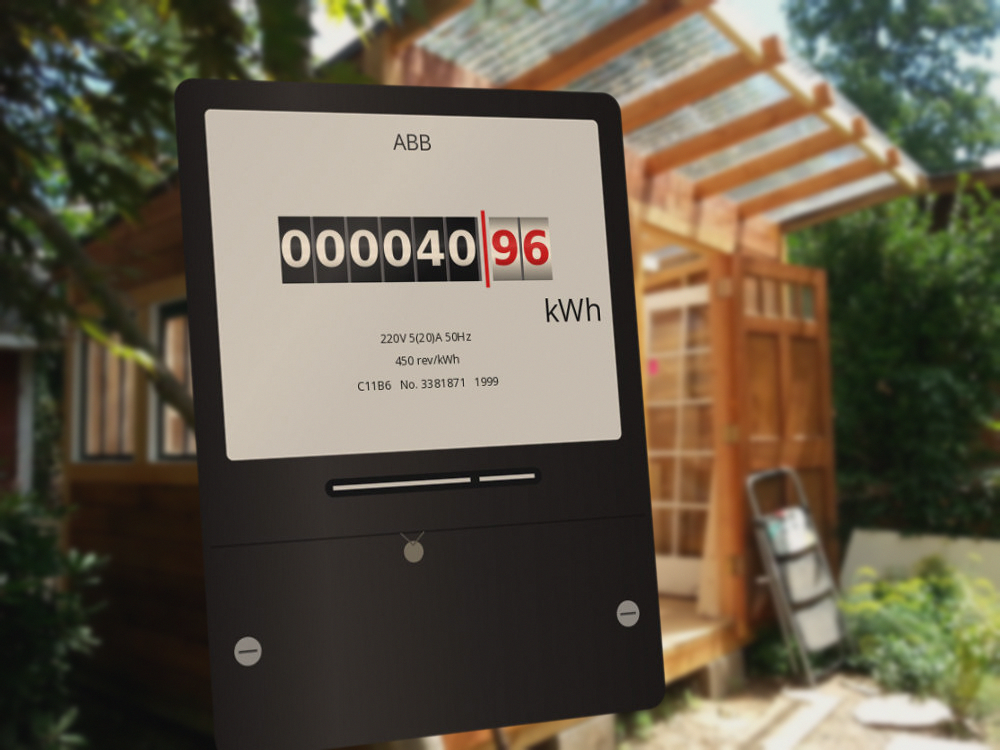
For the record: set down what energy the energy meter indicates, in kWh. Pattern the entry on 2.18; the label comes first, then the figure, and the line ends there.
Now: 40.96
